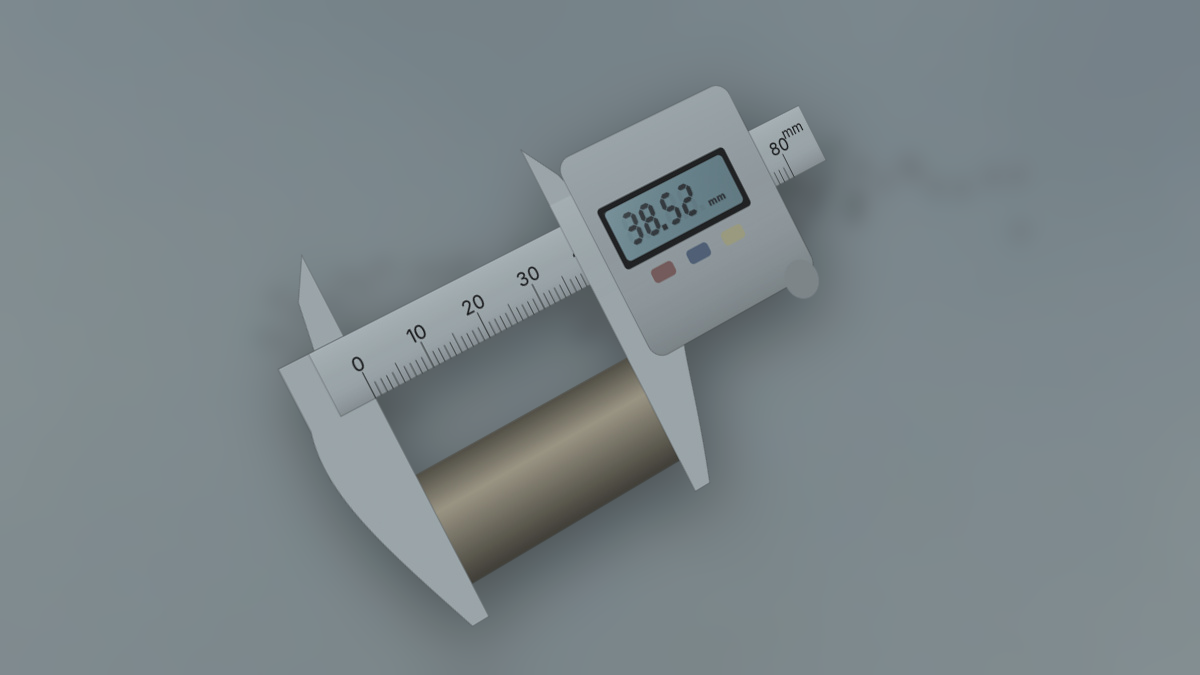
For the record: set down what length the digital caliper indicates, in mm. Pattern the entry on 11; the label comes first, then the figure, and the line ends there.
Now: 38.52
